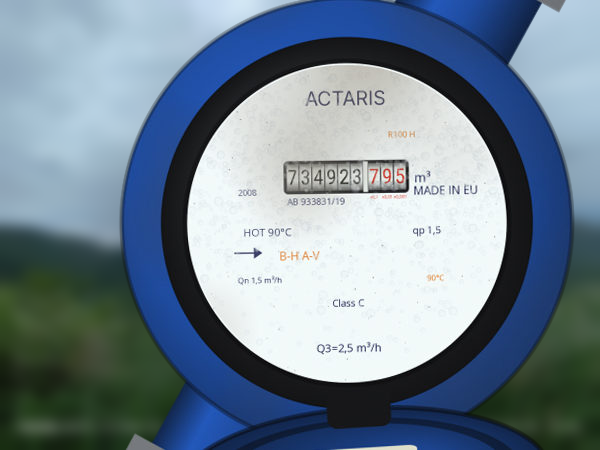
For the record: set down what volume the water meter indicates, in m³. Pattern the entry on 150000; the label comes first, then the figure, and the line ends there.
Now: 734923.795
